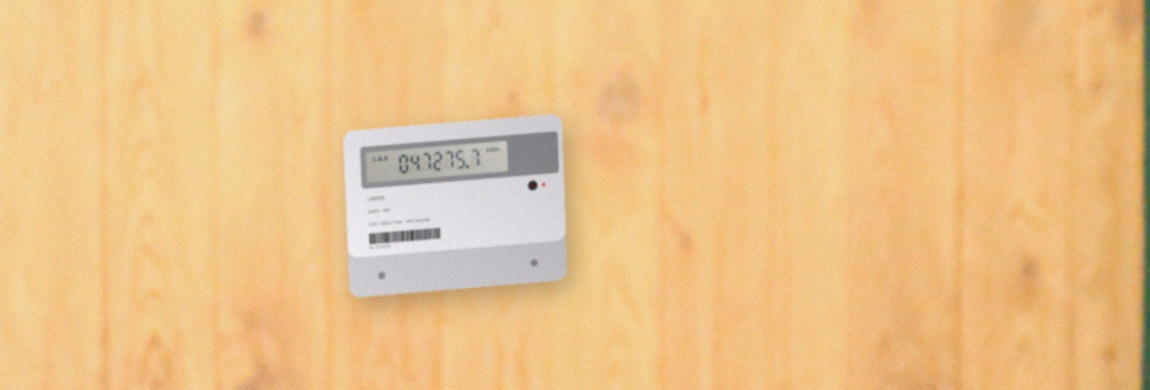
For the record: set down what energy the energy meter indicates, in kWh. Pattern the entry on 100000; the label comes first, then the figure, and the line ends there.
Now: 47275.7
